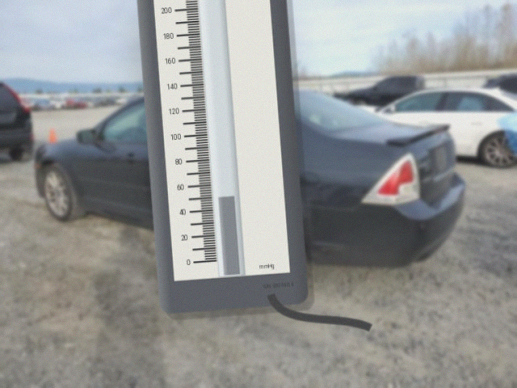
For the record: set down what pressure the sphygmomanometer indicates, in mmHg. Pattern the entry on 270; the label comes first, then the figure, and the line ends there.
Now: 50
